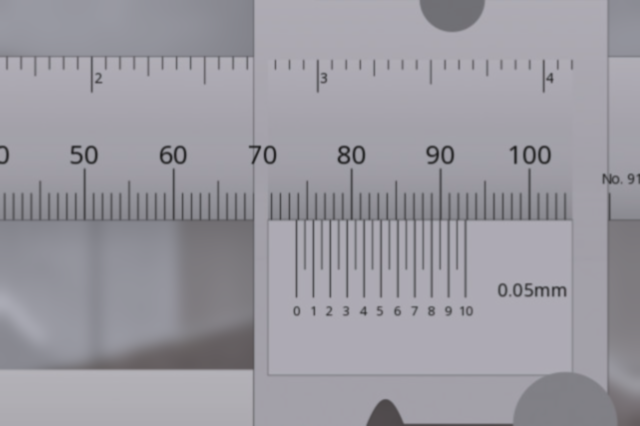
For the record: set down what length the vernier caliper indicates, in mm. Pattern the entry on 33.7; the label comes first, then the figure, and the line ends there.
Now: 73.8
